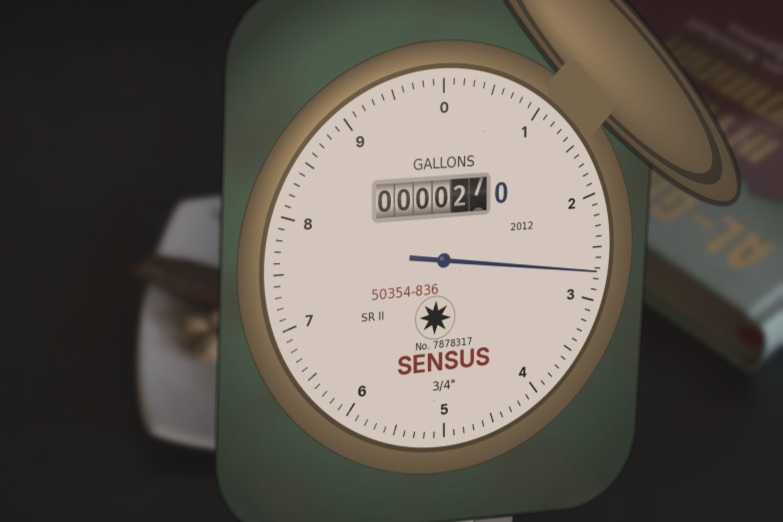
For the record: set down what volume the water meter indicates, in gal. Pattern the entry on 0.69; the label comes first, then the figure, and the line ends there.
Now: 272.7
